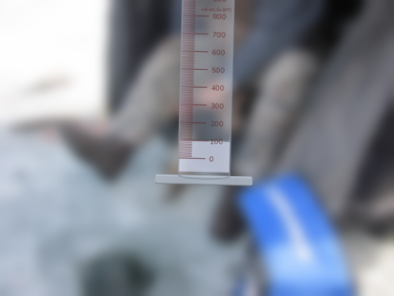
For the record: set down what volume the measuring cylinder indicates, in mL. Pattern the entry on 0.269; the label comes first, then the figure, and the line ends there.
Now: 100
